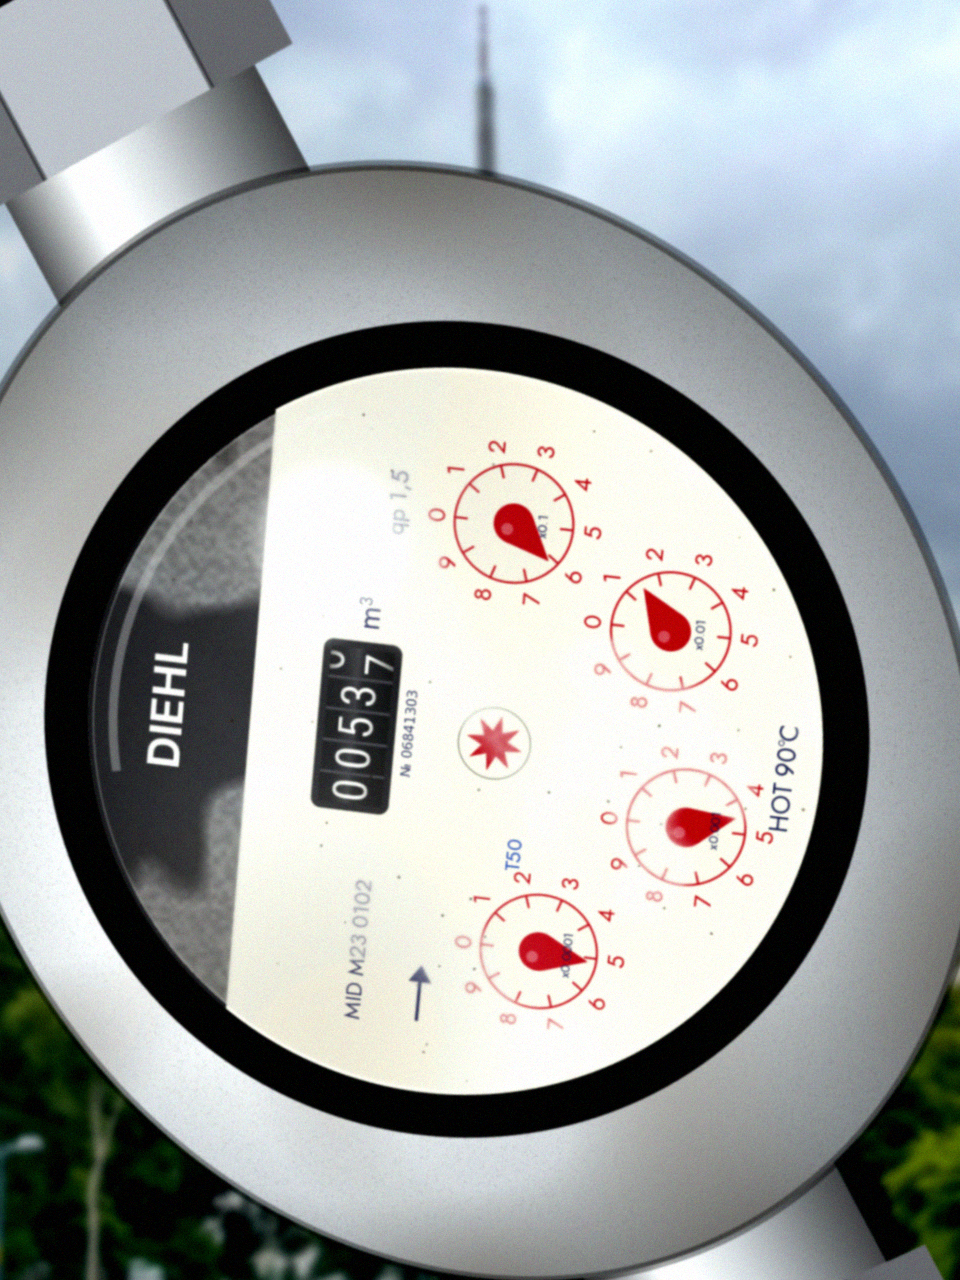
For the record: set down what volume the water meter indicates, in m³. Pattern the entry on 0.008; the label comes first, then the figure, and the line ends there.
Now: 536.6145
